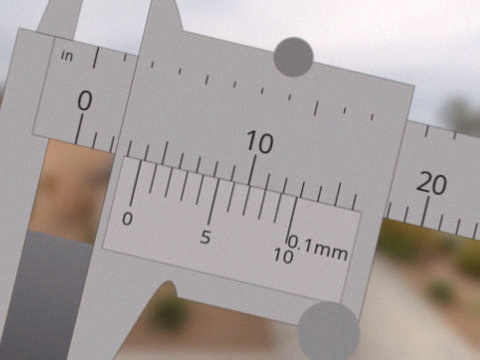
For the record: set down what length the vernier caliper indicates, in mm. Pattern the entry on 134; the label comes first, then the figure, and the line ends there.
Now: 3.8
